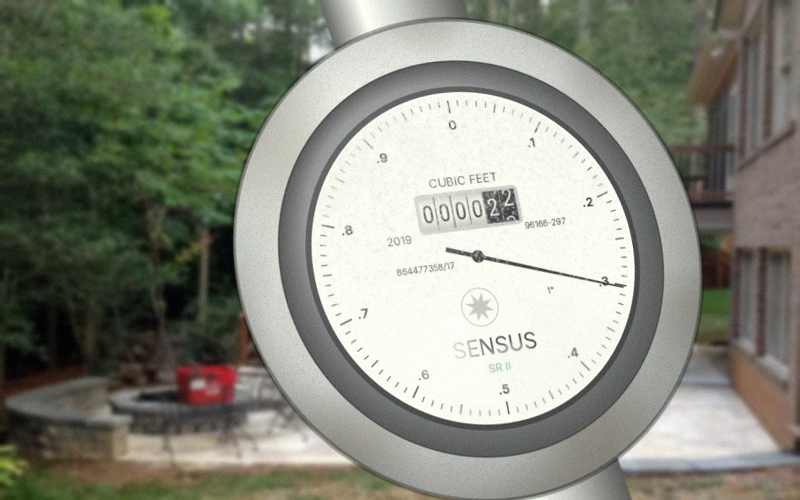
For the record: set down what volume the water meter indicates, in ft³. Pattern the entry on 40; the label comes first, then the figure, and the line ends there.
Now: 22.30
